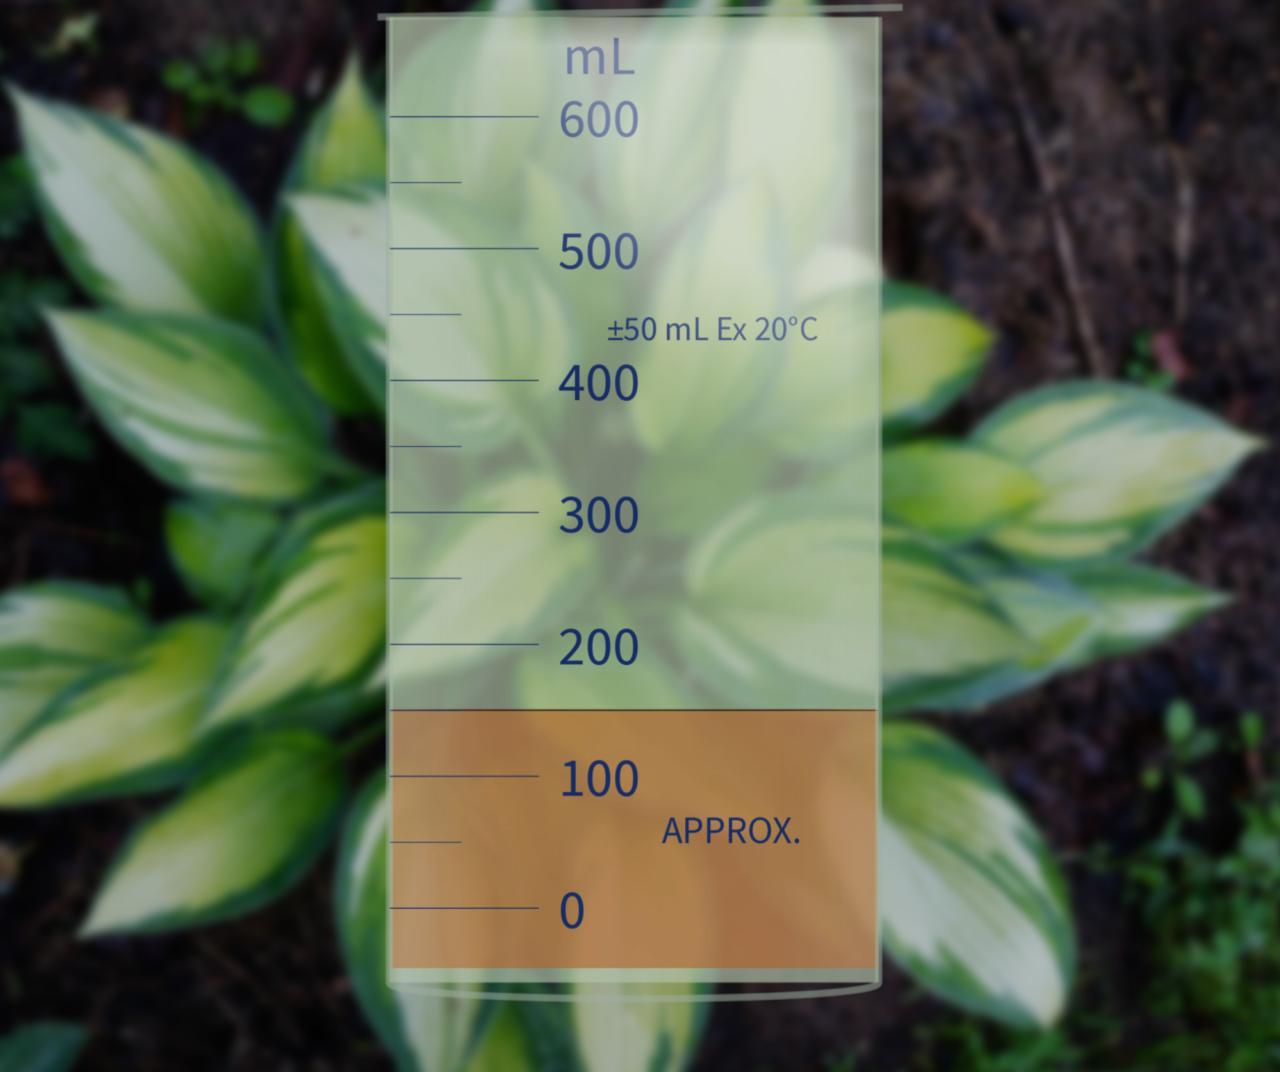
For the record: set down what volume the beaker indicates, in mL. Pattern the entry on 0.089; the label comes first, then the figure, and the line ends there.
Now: 150
